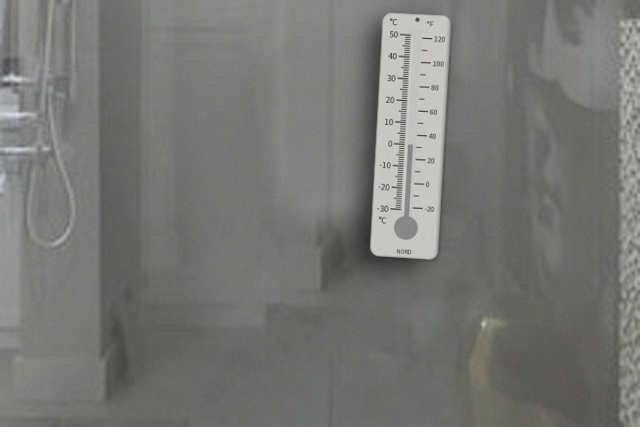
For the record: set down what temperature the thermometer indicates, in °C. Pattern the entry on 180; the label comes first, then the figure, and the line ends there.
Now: 0
